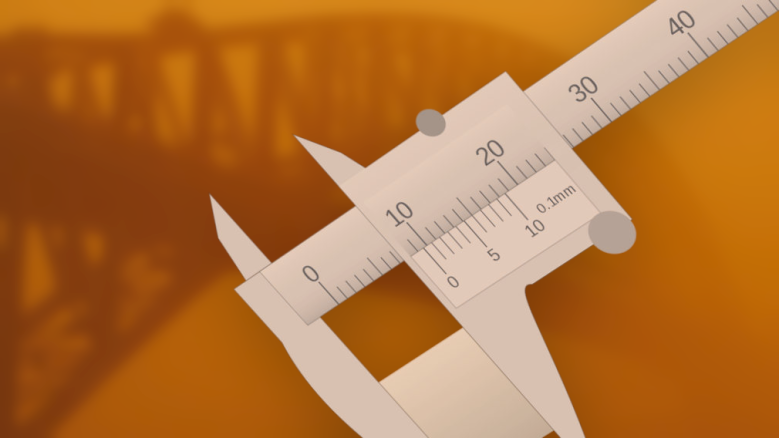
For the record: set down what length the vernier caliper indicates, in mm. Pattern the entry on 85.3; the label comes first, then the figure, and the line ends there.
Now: 9.6
